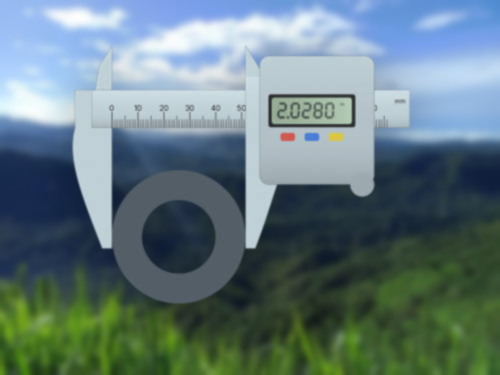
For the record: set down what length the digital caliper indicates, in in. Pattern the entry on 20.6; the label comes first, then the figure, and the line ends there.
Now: 2.0280
